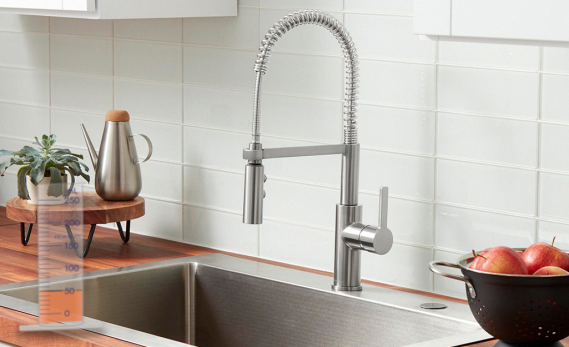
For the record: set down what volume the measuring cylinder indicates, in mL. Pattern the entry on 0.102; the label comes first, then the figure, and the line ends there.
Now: 50
